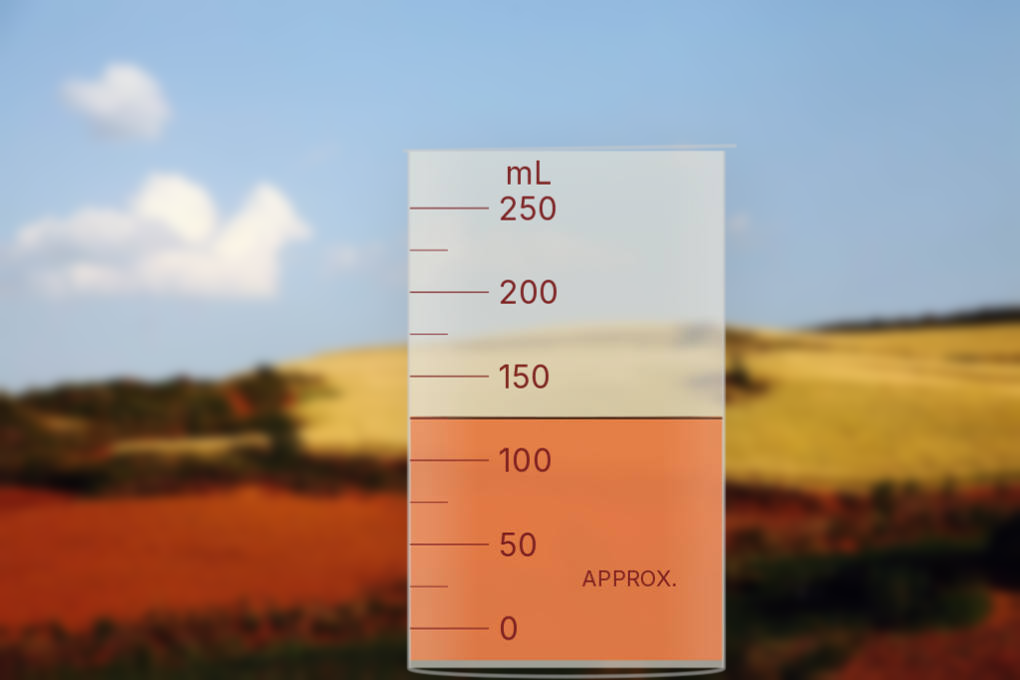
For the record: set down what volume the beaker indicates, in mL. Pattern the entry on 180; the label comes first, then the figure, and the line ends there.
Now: 125
